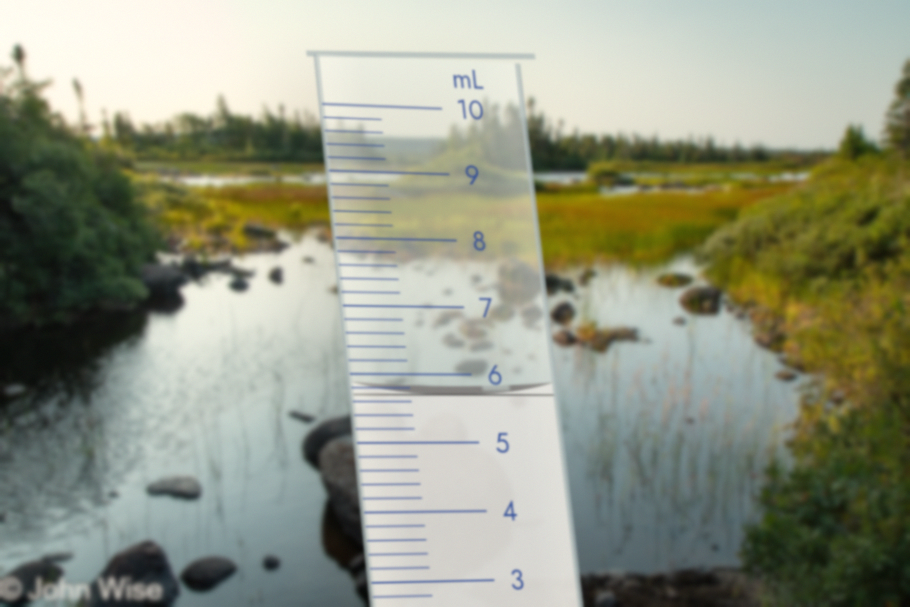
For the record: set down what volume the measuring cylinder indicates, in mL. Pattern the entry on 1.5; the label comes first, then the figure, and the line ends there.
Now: 5.7
